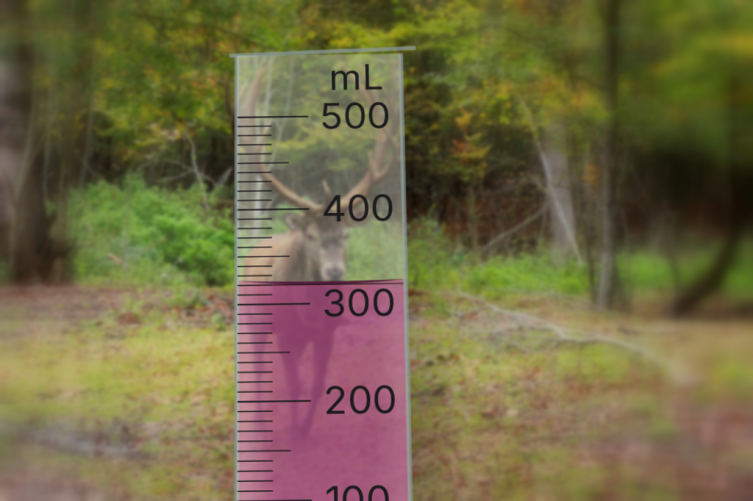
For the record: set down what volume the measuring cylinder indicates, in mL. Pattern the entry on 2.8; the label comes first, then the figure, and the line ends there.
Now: 320
